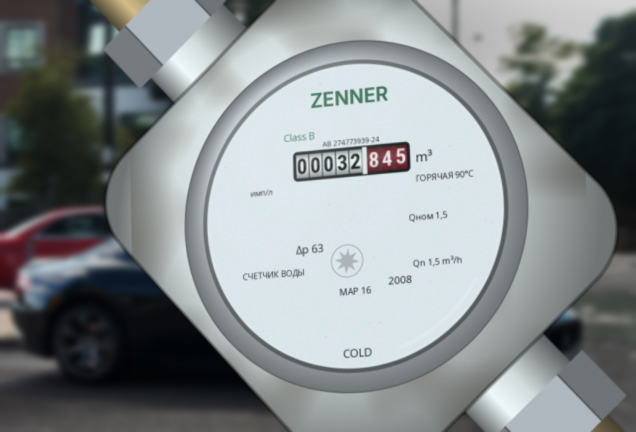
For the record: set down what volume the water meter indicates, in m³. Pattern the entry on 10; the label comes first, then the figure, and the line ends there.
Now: 32.845
